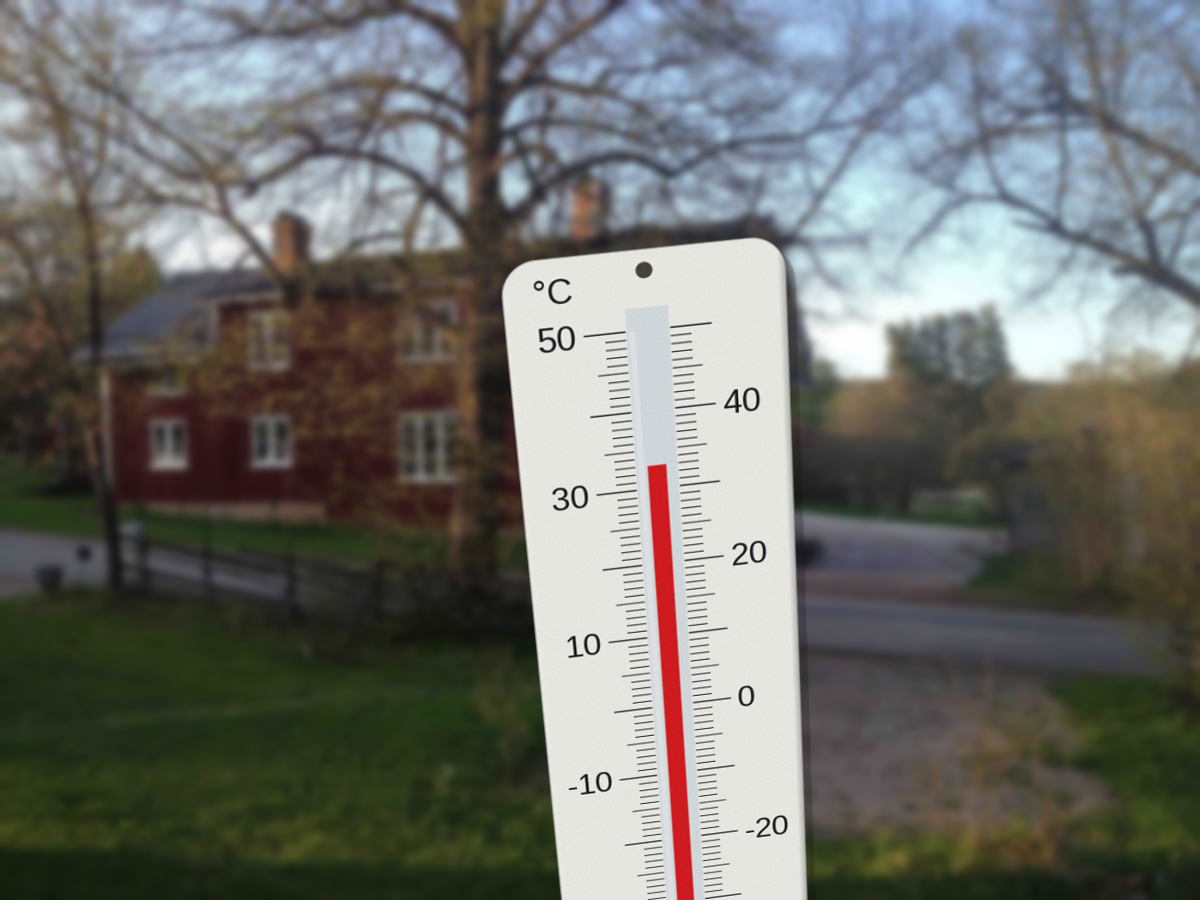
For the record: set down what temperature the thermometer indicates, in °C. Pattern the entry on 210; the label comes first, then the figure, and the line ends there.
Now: 33
